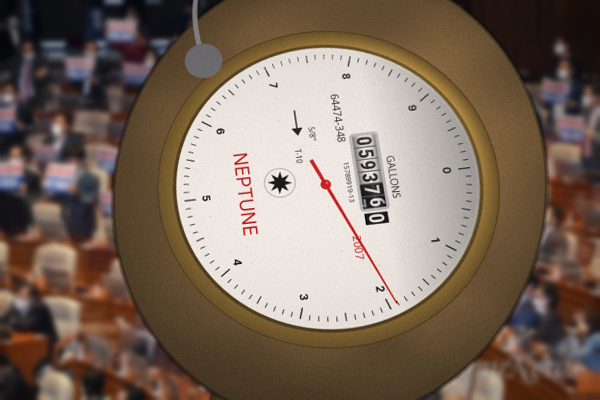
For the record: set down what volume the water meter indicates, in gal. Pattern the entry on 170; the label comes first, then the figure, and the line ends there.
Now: 593761.9
